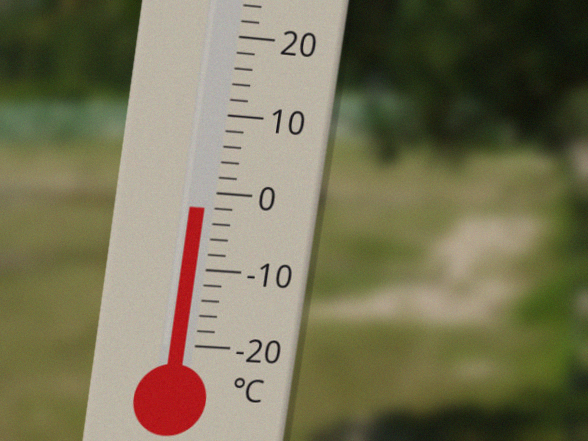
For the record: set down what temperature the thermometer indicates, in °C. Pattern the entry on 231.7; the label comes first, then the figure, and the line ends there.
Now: -2
